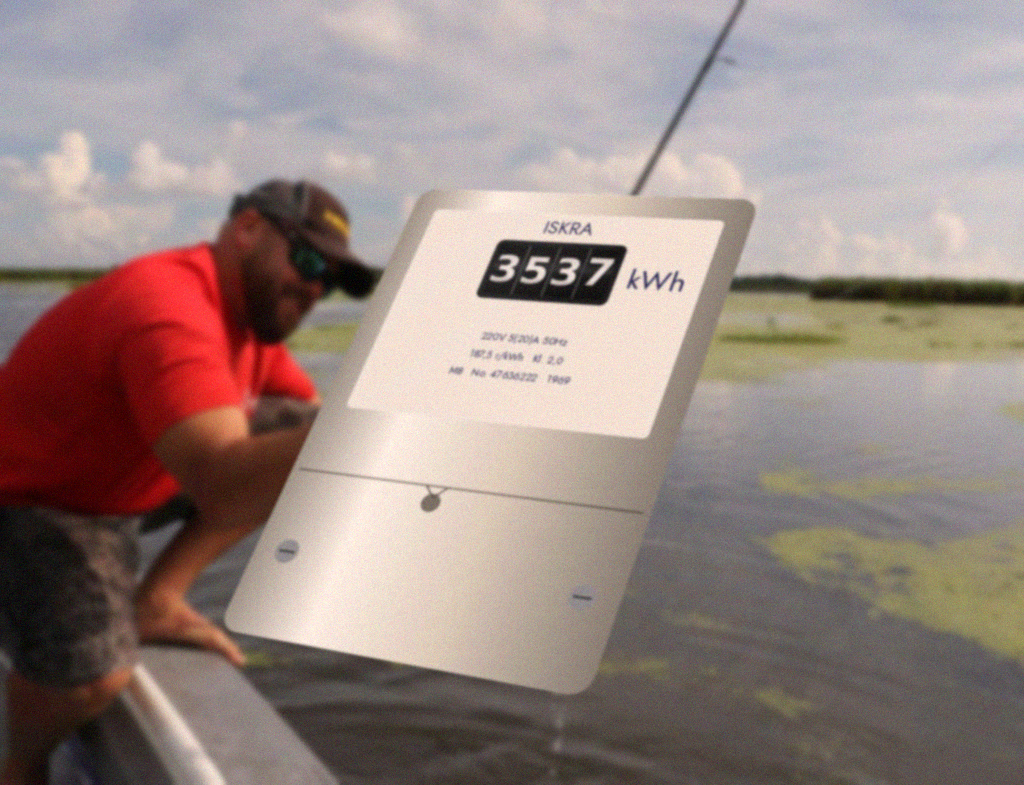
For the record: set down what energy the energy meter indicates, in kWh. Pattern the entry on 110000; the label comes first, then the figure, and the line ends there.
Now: 3537
